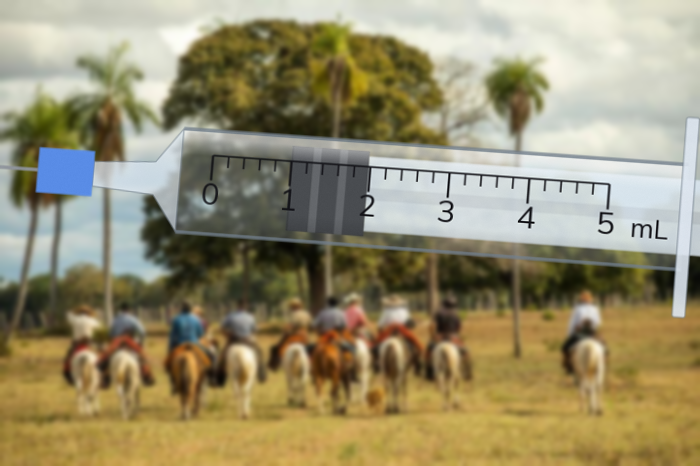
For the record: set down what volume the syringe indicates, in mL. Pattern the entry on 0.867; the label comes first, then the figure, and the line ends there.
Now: 1
